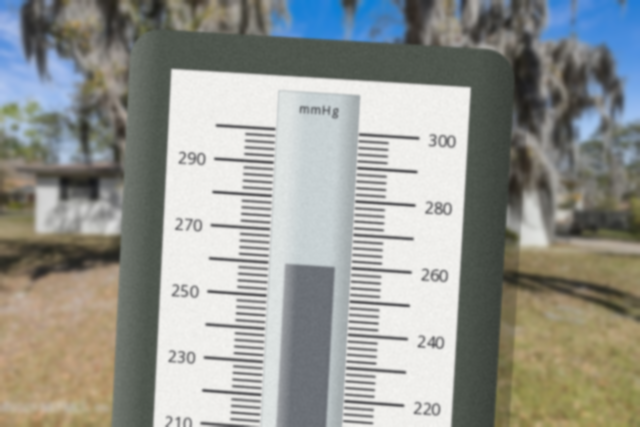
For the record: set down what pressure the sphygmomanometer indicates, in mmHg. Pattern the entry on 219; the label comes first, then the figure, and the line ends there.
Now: 260
